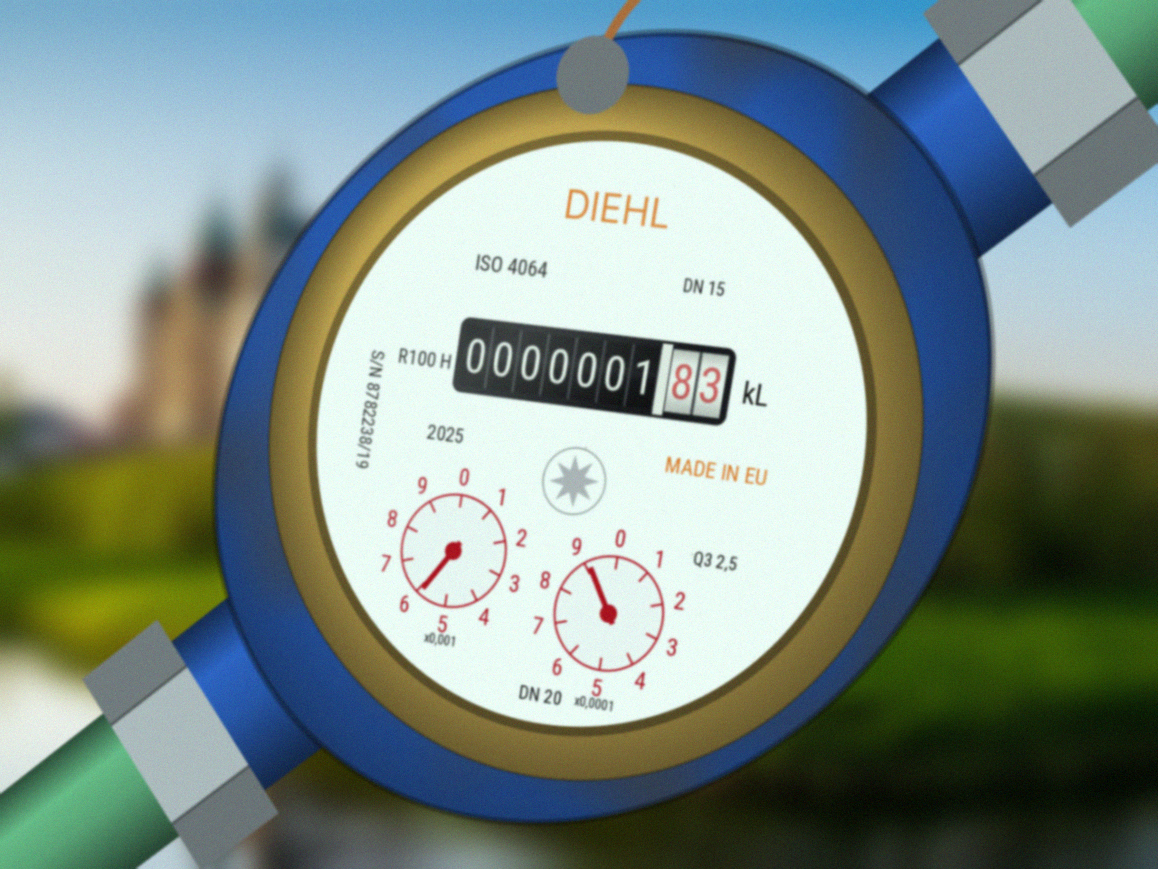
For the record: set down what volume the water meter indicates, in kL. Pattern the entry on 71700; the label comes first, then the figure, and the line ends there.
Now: 1.8359
